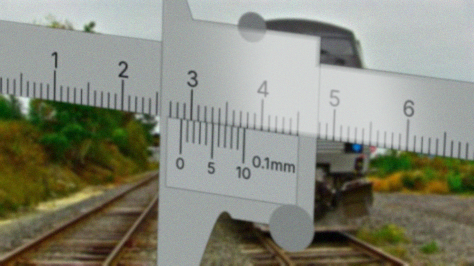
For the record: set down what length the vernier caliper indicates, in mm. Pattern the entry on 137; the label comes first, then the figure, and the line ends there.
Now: 28.6
